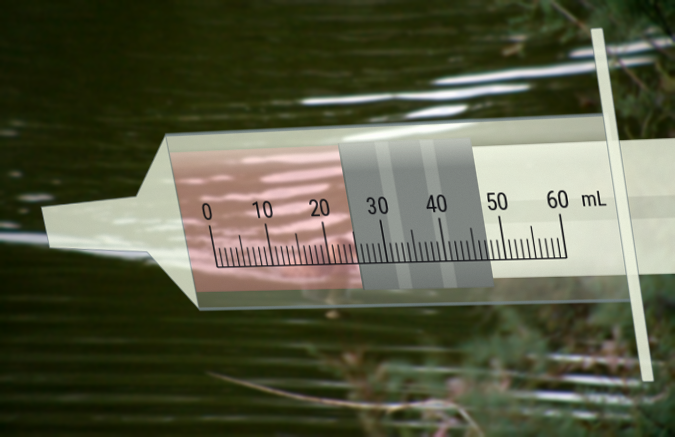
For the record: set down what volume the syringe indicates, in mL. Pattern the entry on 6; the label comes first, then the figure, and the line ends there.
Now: 25
